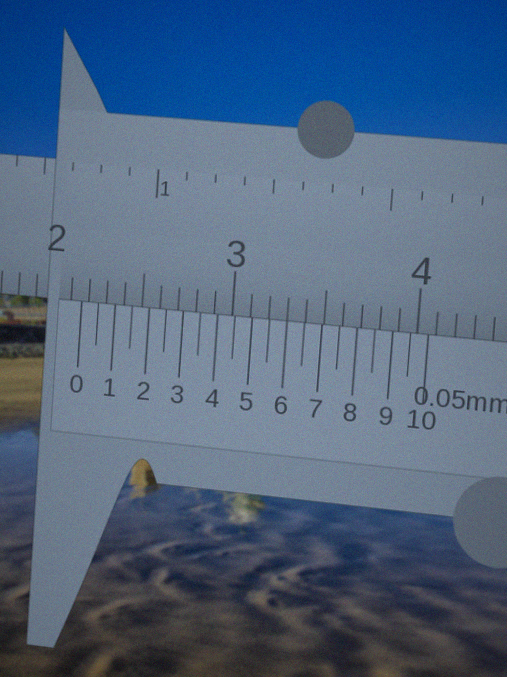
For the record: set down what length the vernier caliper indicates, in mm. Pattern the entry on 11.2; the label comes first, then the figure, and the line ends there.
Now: 21.6
